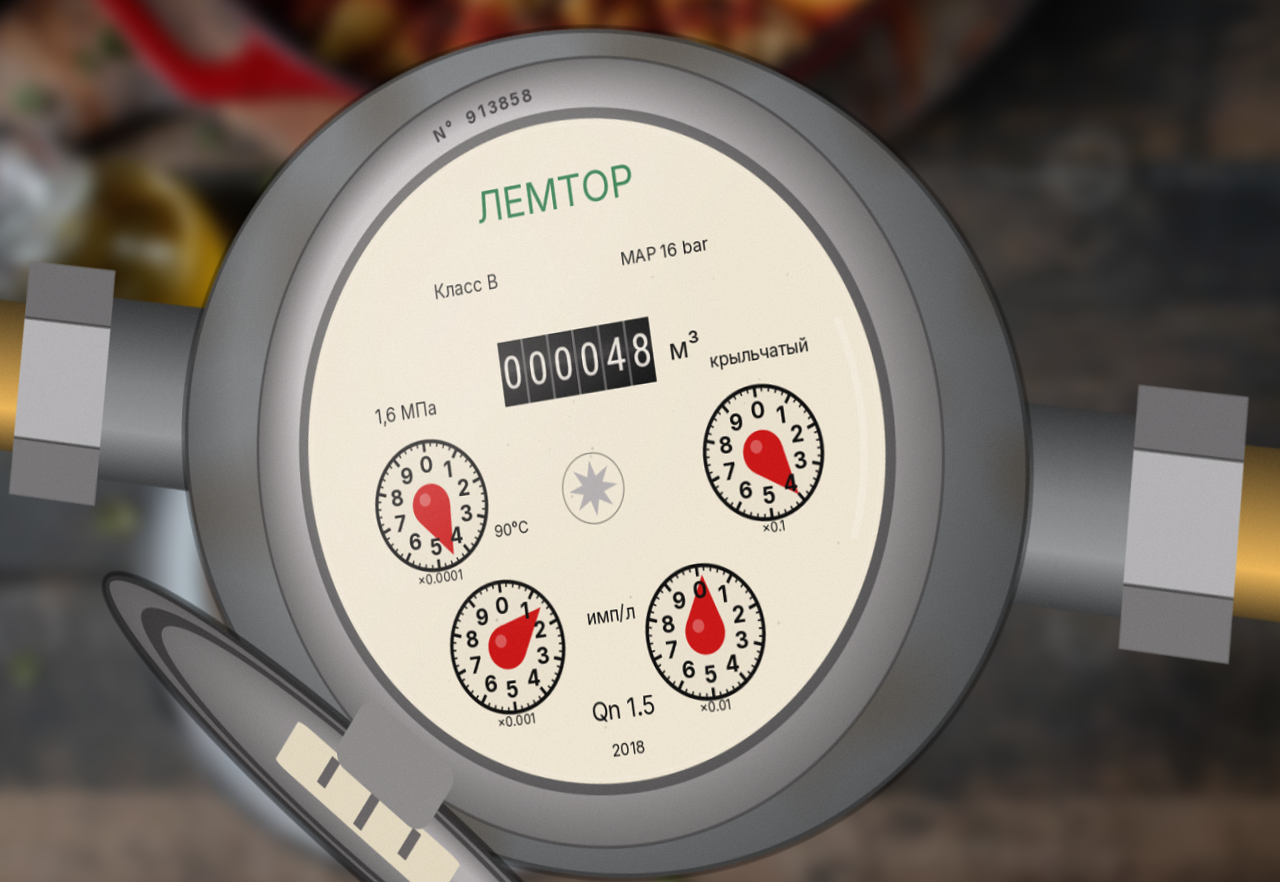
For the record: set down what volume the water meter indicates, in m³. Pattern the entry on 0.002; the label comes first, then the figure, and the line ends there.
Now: 48.4014
